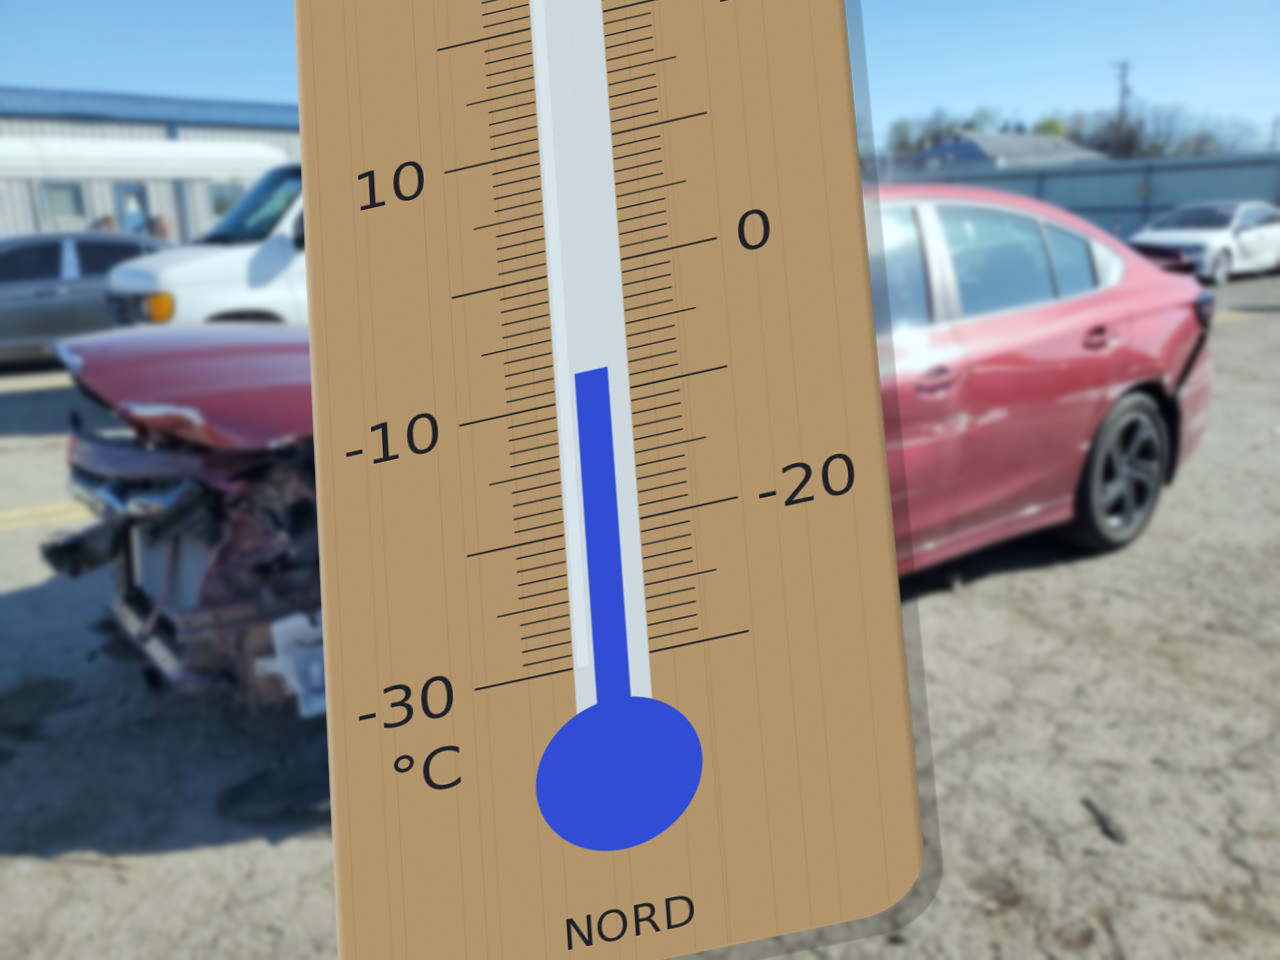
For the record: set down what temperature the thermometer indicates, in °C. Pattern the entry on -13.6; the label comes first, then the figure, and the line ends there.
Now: -8
